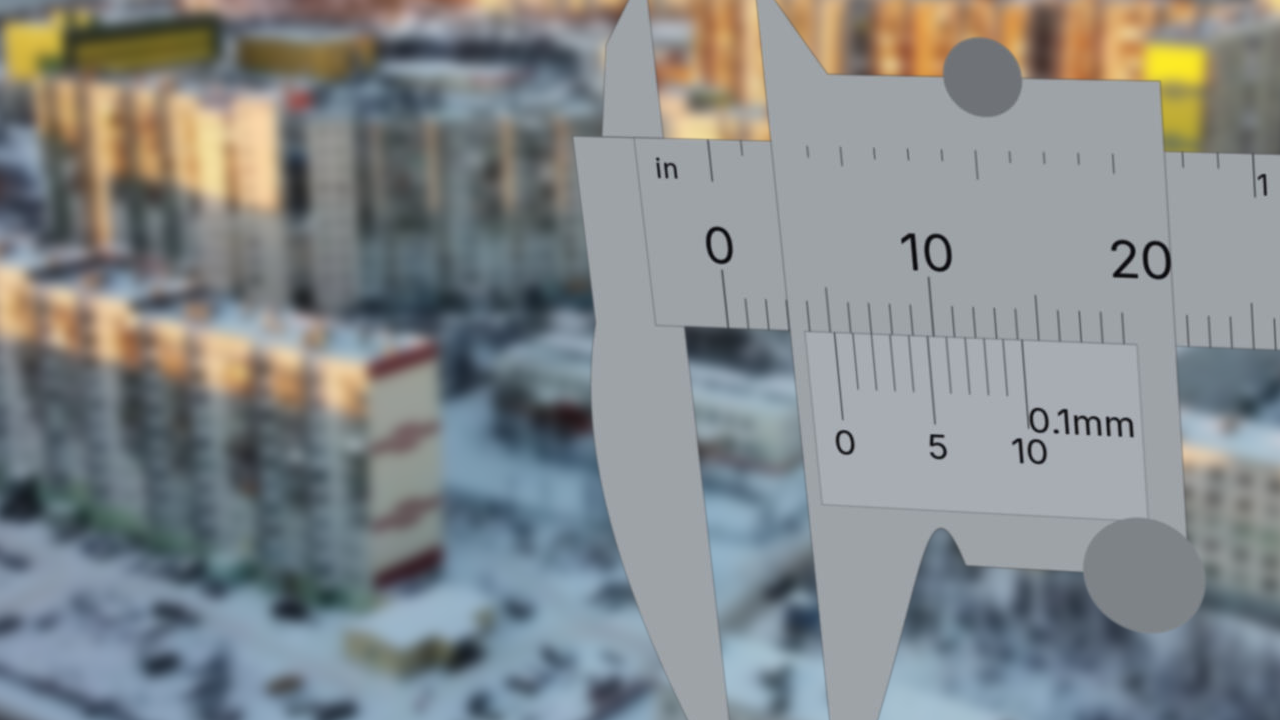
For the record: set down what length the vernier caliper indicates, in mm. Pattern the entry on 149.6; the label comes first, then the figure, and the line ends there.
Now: 5.2
